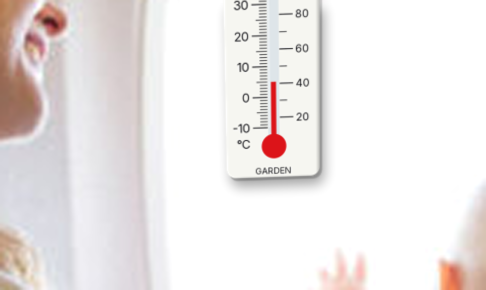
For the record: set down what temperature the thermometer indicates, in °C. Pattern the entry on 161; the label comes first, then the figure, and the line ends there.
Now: 5
